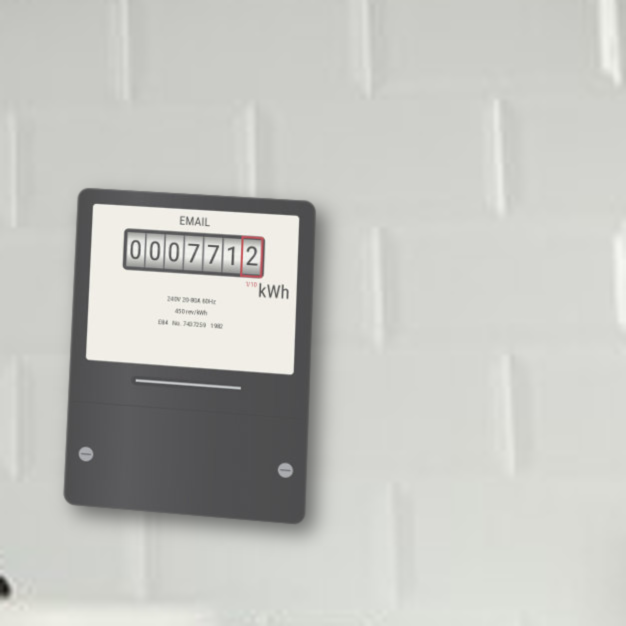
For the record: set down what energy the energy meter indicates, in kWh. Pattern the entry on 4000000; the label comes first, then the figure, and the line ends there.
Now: 771.2
